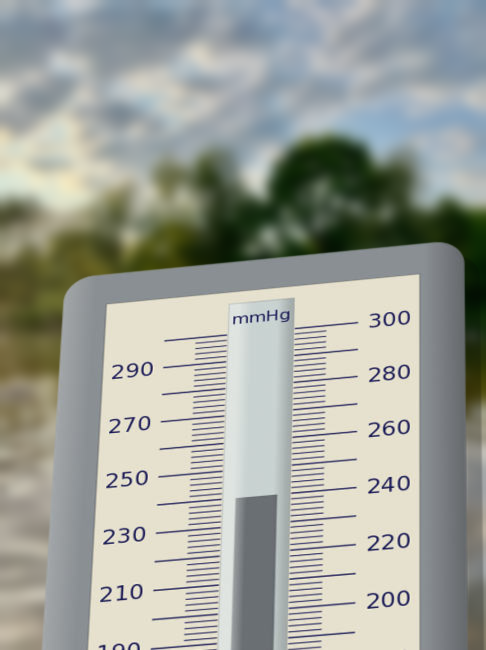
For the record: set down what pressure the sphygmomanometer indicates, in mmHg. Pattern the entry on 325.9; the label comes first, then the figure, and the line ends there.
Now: 240
